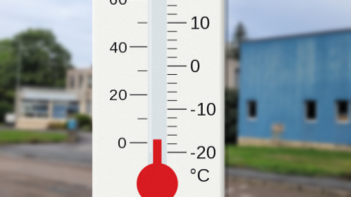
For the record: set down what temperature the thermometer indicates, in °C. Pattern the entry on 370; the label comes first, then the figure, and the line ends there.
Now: -17
